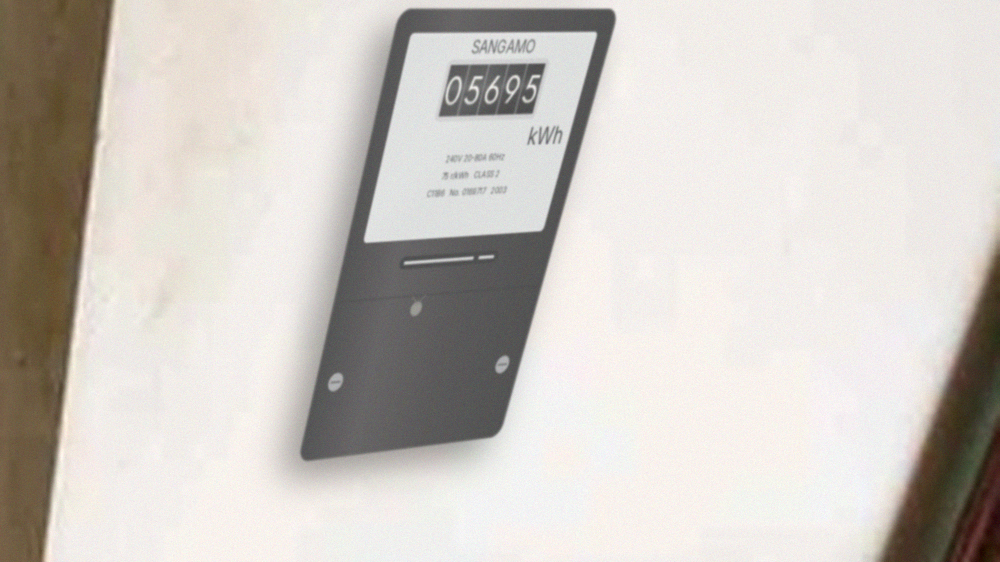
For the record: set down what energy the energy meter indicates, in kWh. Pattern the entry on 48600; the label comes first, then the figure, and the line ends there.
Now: 5695
